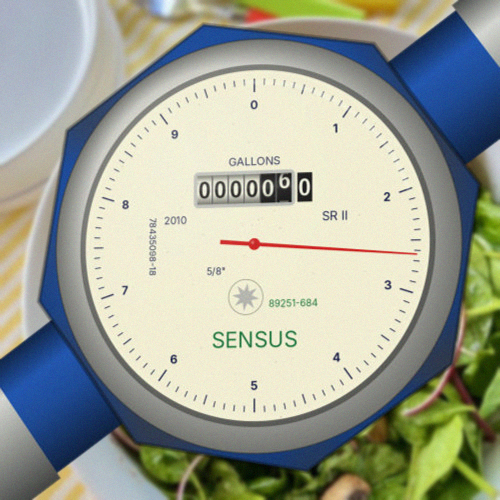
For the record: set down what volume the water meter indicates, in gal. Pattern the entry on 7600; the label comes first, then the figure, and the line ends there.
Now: 62.6
